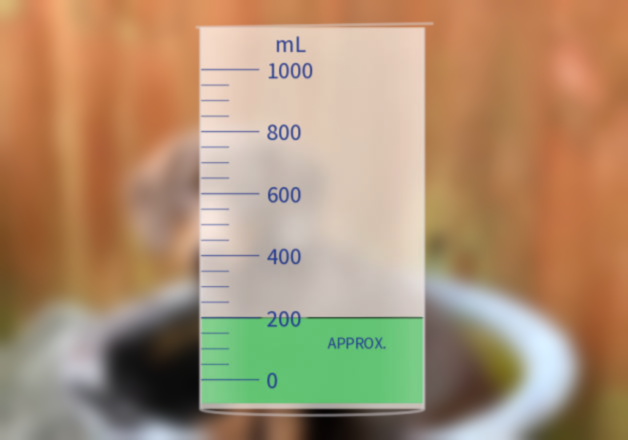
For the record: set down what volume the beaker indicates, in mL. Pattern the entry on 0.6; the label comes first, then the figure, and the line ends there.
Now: 200
